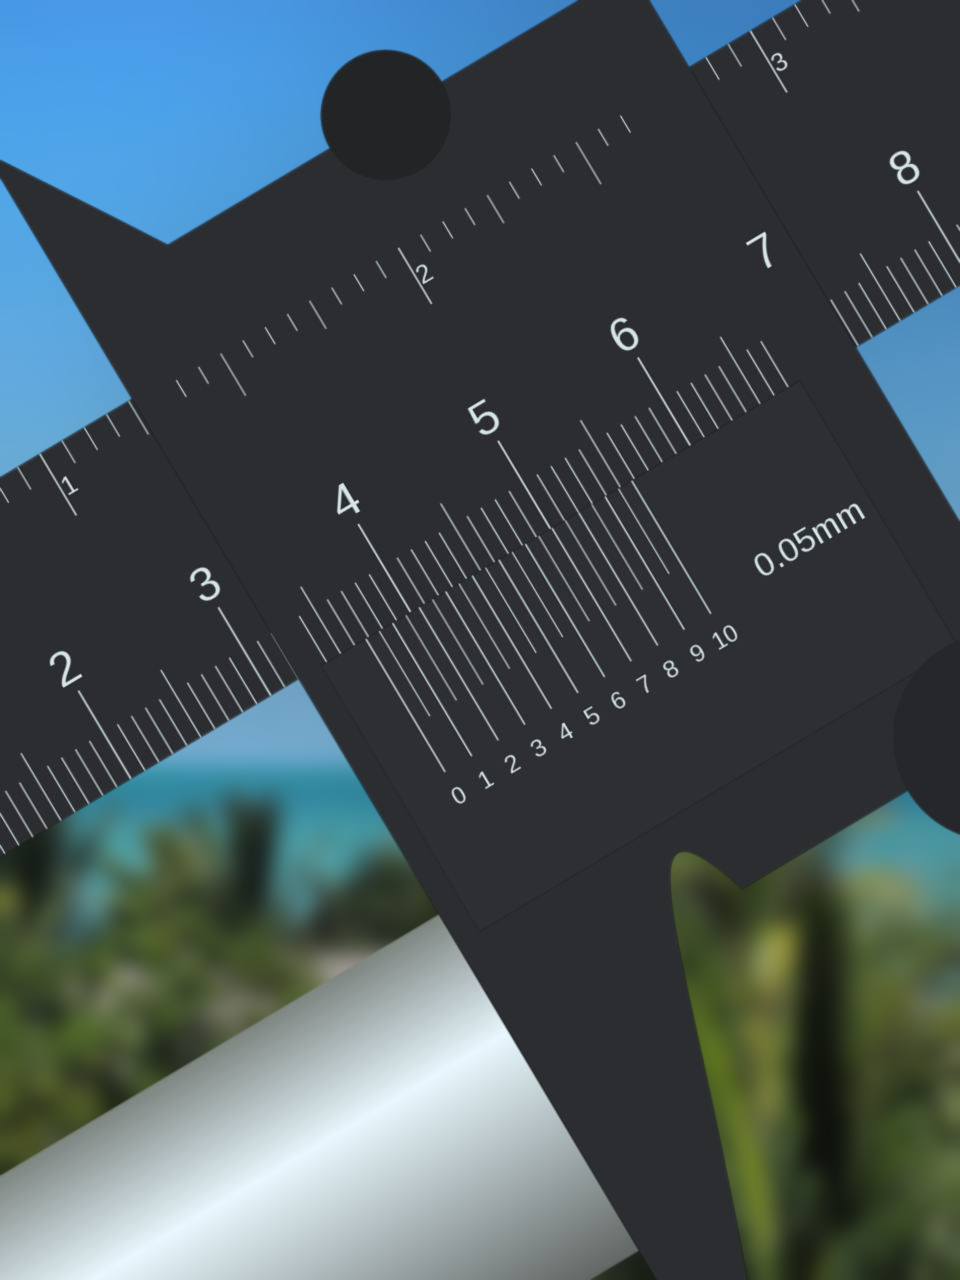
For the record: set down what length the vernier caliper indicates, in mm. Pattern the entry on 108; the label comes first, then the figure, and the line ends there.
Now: 36.8
